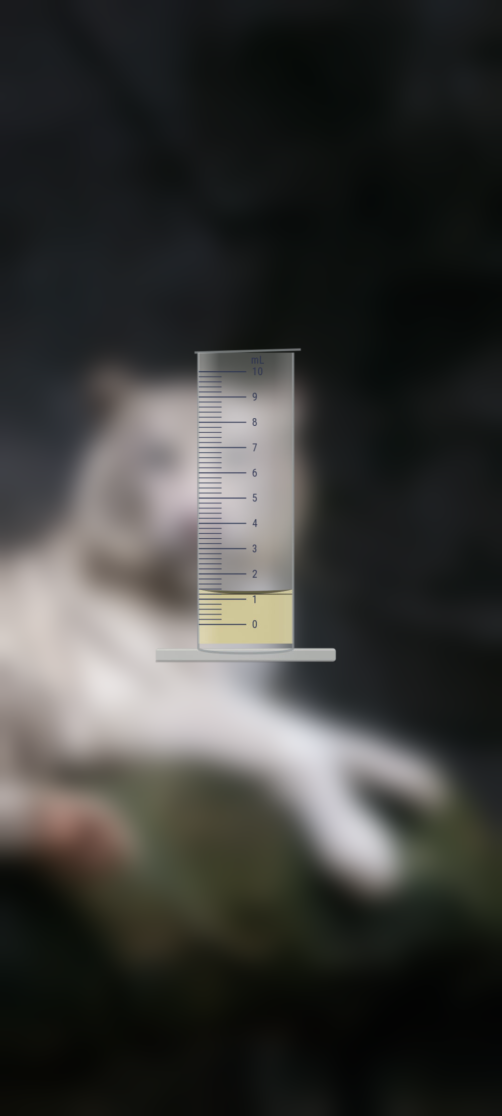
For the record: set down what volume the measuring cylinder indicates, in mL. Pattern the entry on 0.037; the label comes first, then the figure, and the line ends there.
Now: 1.2
